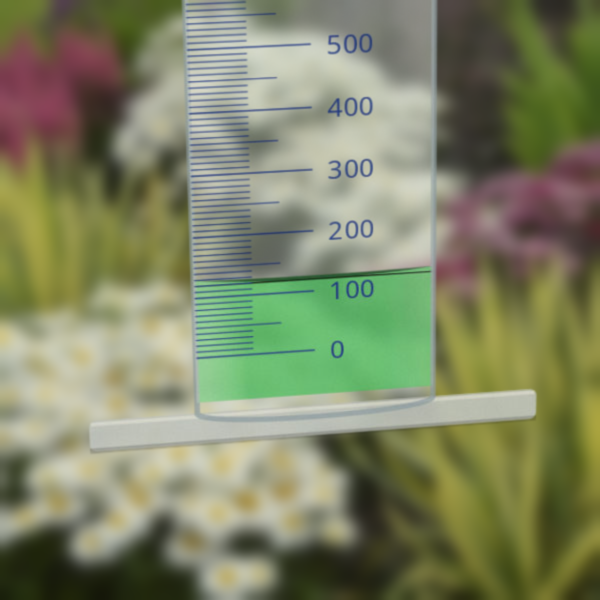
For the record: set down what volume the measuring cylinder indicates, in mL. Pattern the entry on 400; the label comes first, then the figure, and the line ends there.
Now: 120
